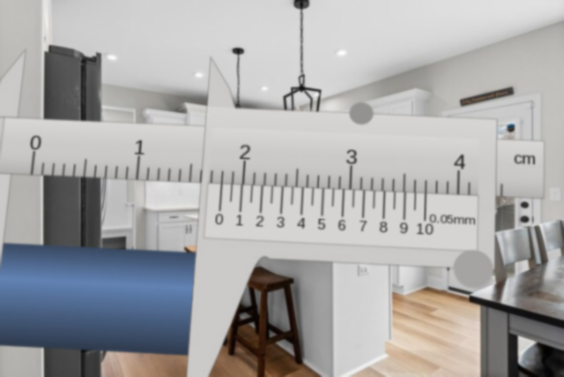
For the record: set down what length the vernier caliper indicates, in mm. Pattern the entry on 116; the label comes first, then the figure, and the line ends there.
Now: 18.0
